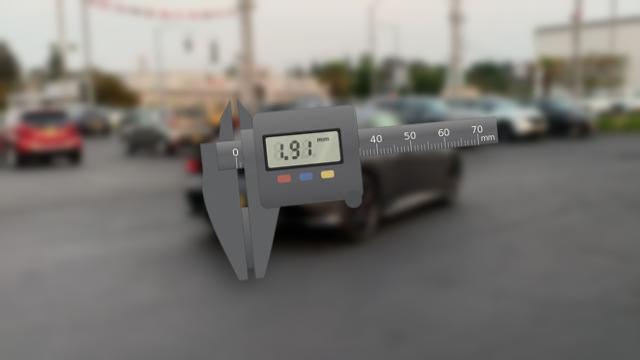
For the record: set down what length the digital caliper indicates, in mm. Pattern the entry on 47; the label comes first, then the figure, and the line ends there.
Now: 1.91
